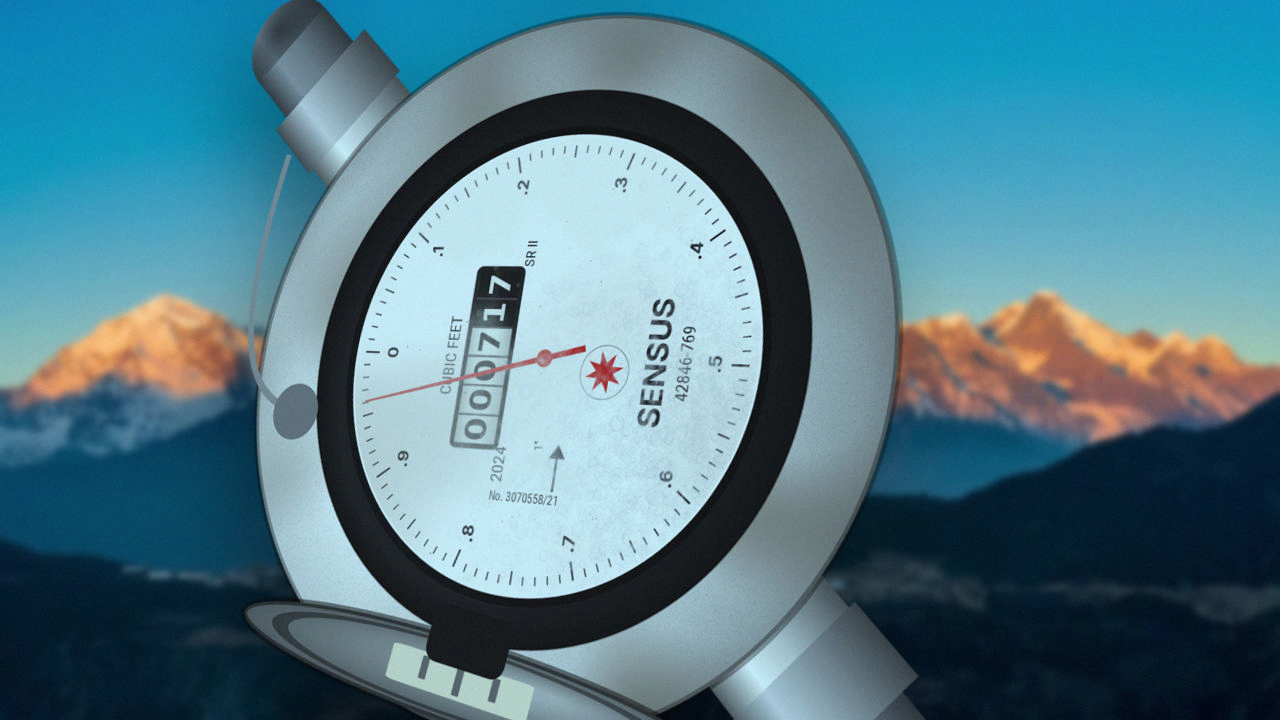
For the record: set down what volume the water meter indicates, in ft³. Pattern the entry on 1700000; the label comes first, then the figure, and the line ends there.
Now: 716.96
